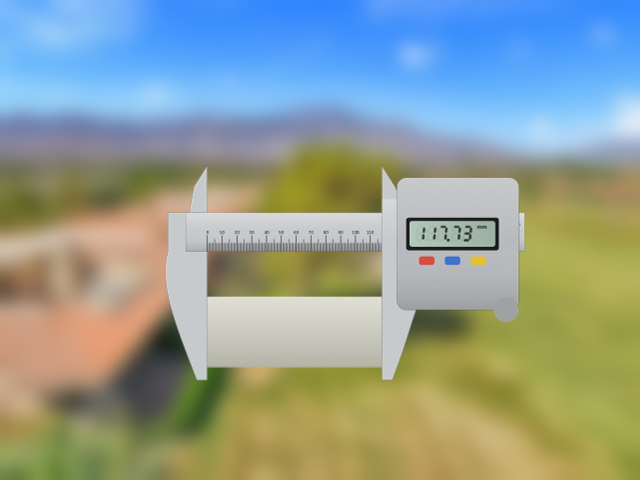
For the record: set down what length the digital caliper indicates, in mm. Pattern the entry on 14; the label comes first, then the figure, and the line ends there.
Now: 117.73
